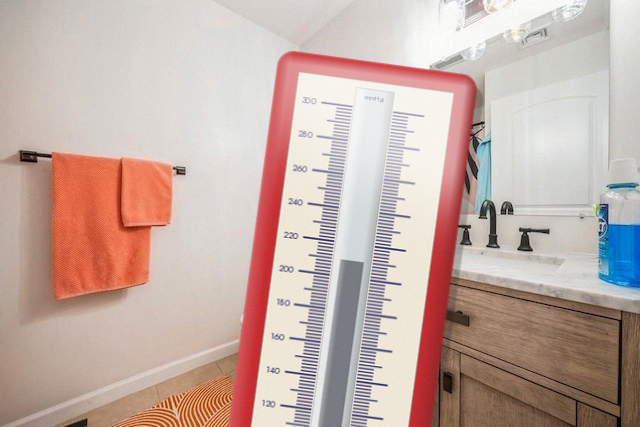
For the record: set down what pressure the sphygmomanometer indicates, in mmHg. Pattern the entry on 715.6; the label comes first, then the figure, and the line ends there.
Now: 210
